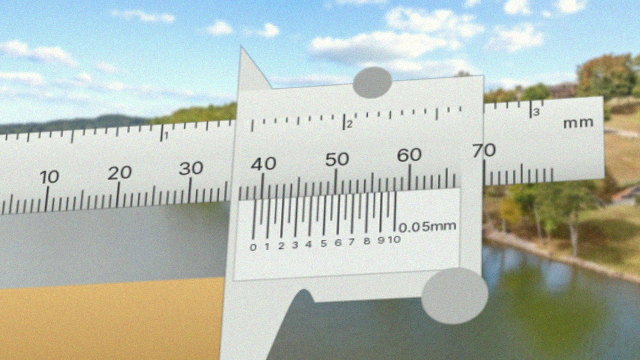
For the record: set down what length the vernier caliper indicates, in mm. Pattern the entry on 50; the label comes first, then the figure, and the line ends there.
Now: 39.2
